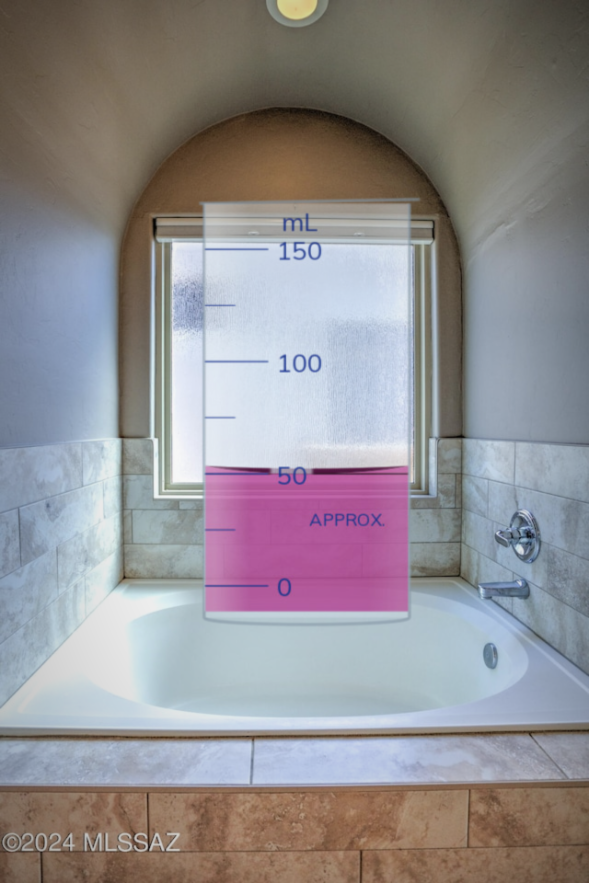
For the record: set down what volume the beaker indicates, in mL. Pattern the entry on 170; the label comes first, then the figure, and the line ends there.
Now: 50
